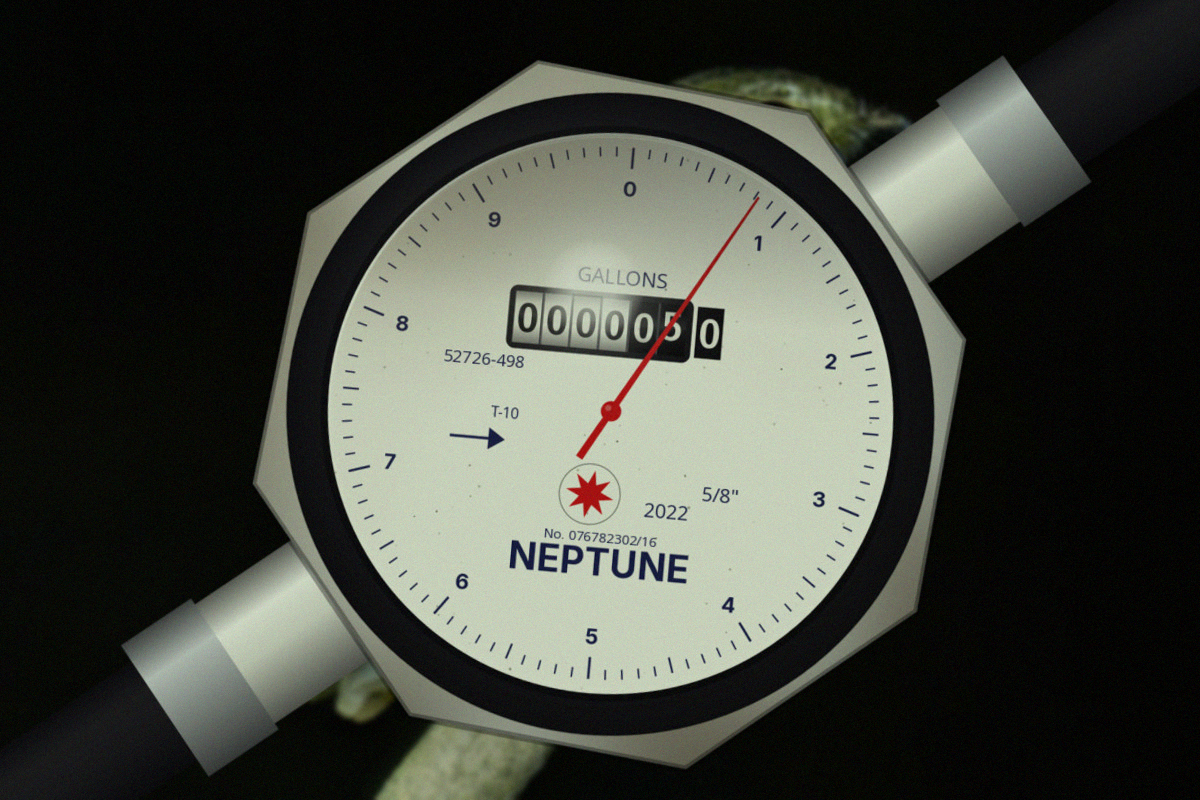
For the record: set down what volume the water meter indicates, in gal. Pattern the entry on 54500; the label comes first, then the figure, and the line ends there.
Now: 50.8
